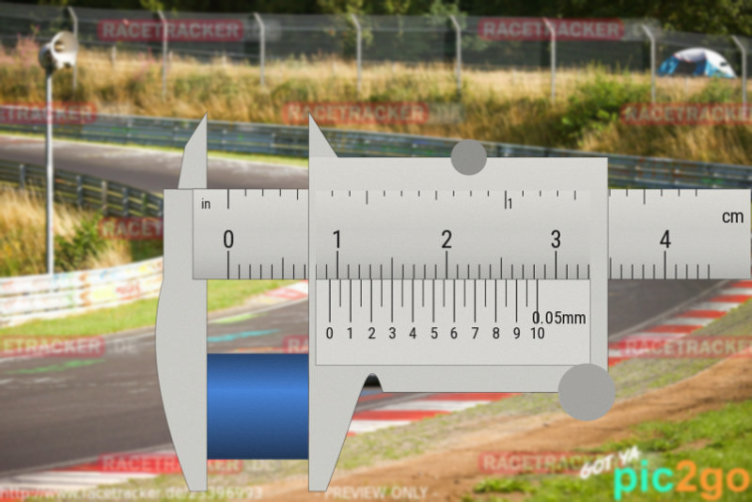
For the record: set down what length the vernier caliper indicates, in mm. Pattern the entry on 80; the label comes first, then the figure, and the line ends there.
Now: 9.3
